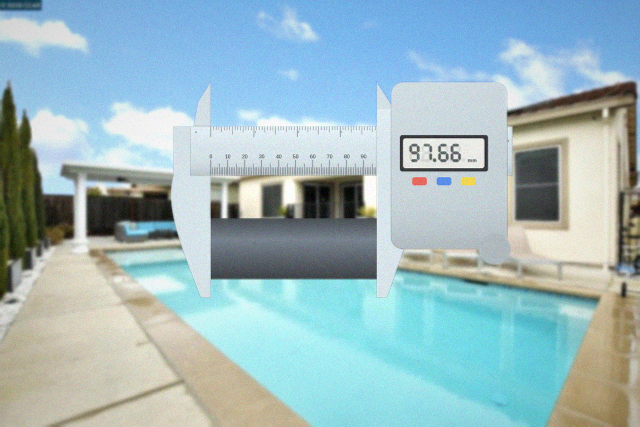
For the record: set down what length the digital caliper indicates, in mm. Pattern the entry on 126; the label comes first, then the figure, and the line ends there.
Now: 97.66
